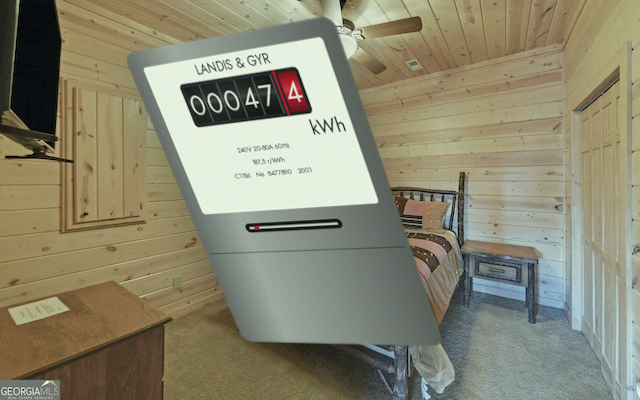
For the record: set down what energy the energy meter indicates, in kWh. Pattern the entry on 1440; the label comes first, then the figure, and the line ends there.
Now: 47.4
